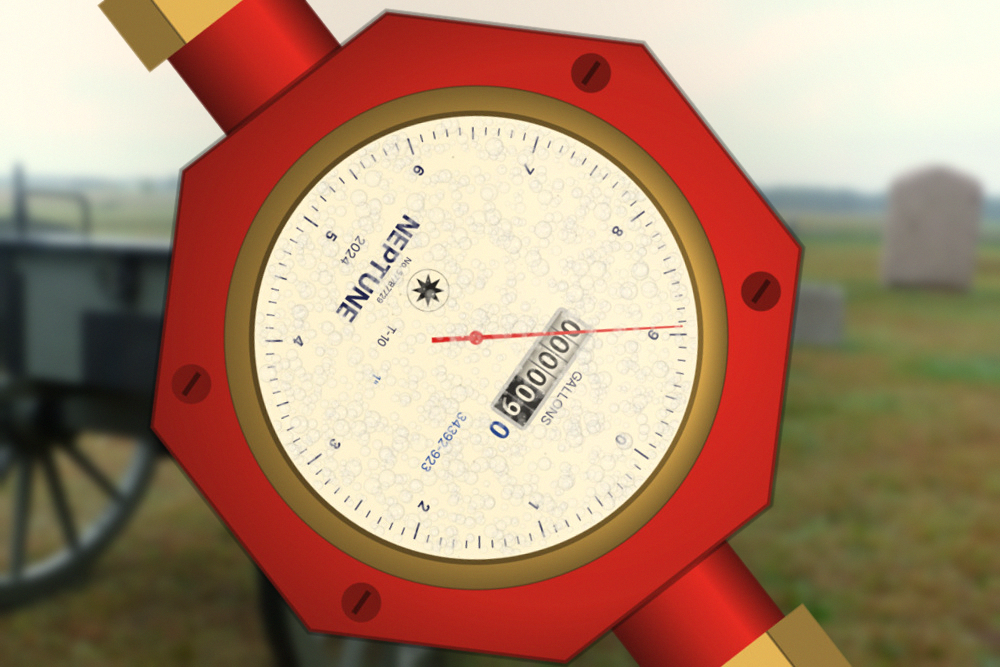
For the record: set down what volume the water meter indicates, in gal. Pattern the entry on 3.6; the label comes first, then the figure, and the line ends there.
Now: 88.9
